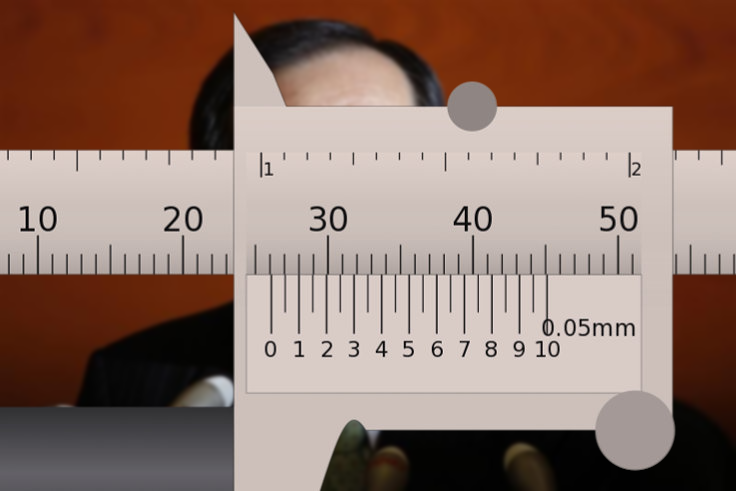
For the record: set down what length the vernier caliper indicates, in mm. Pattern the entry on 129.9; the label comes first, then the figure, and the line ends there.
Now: 26.1
